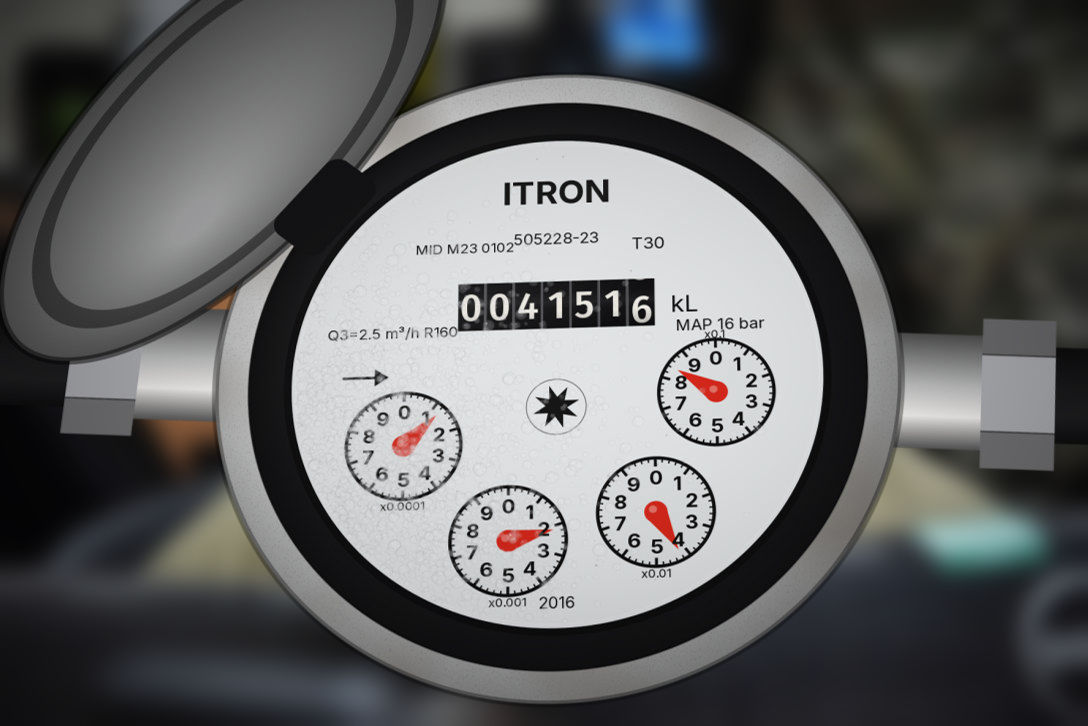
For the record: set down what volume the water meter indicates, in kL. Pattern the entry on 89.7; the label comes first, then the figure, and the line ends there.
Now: 41515.8421
